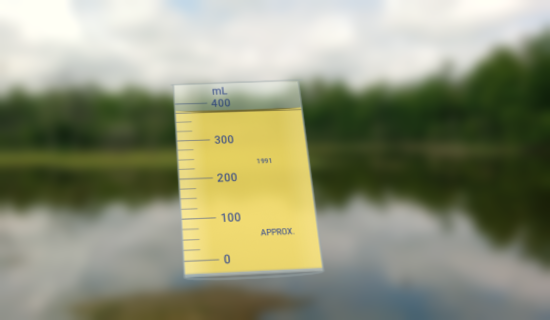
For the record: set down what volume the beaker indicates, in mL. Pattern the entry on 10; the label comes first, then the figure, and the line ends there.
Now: 375
